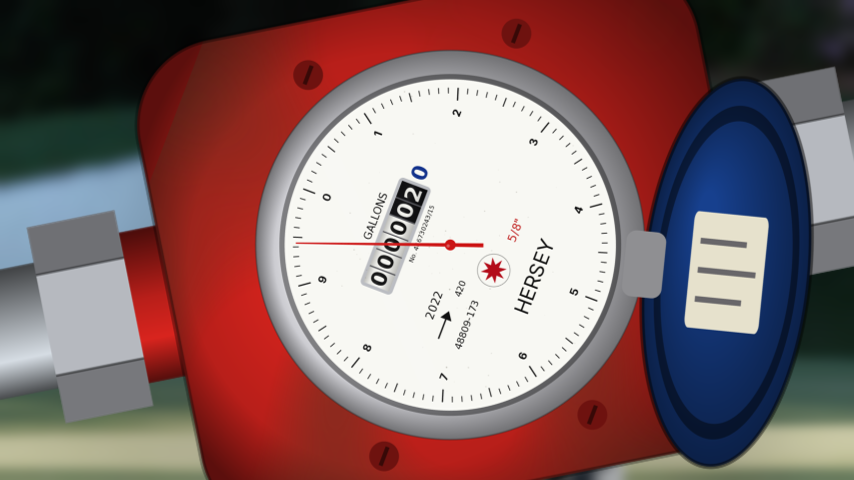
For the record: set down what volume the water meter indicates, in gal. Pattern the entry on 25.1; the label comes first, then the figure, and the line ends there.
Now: 19.4
